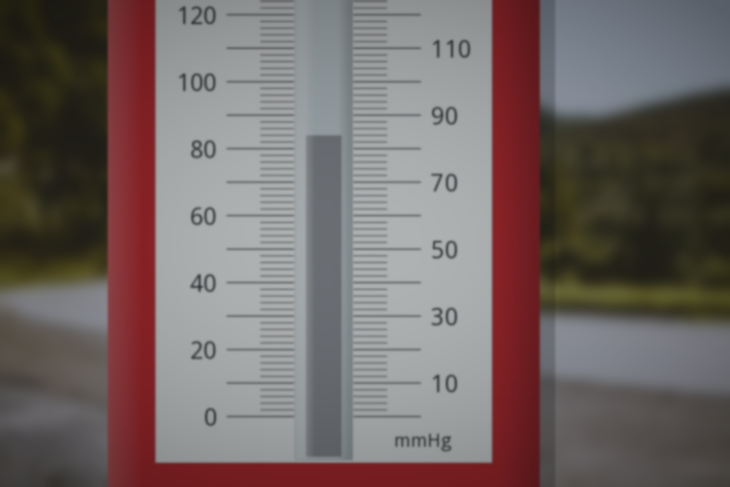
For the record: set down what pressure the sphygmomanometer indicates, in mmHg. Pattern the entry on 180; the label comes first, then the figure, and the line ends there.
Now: 84
